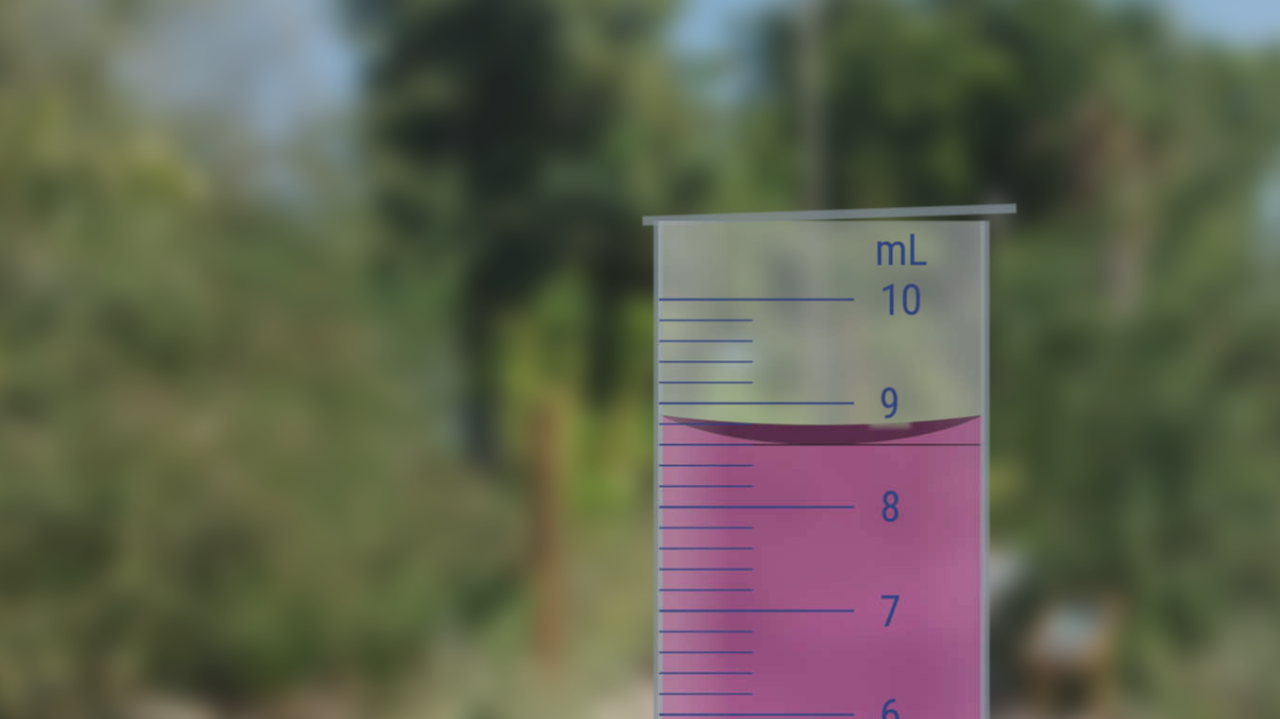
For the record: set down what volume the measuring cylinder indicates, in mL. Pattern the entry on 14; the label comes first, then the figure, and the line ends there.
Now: 8.6
